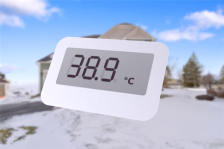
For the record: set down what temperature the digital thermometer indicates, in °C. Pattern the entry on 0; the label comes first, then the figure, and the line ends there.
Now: 38.9
